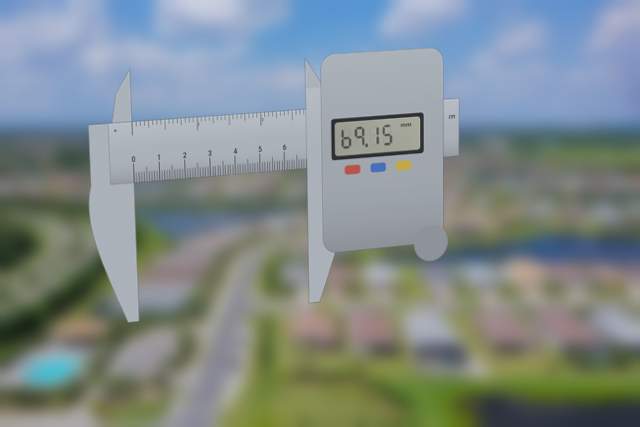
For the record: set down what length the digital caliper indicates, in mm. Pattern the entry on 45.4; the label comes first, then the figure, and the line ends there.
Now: 69.15
